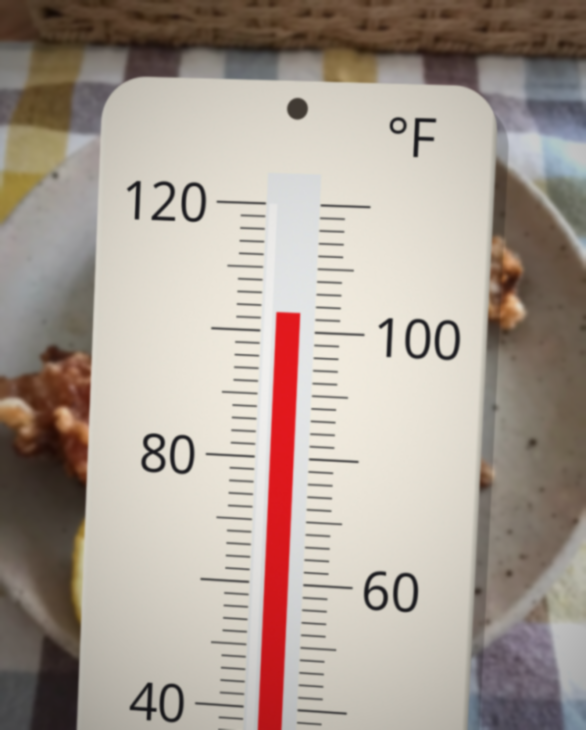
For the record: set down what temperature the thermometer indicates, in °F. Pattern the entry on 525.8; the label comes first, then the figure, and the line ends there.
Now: 103
